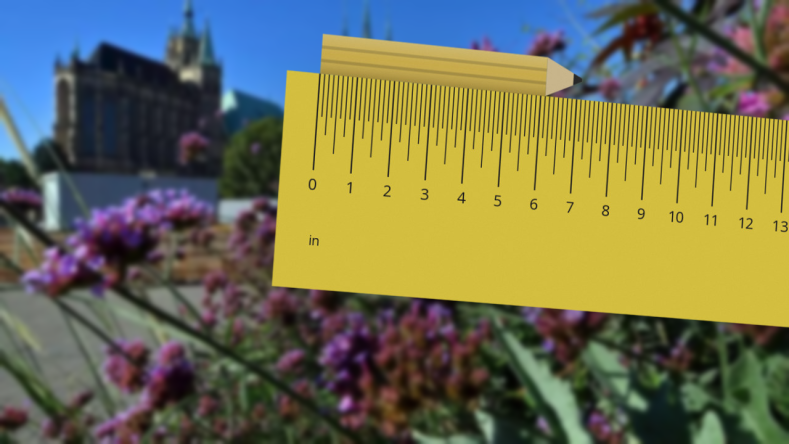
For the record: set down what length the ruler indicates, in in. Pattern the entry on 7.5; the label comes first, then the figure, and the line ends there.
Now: 7.125
